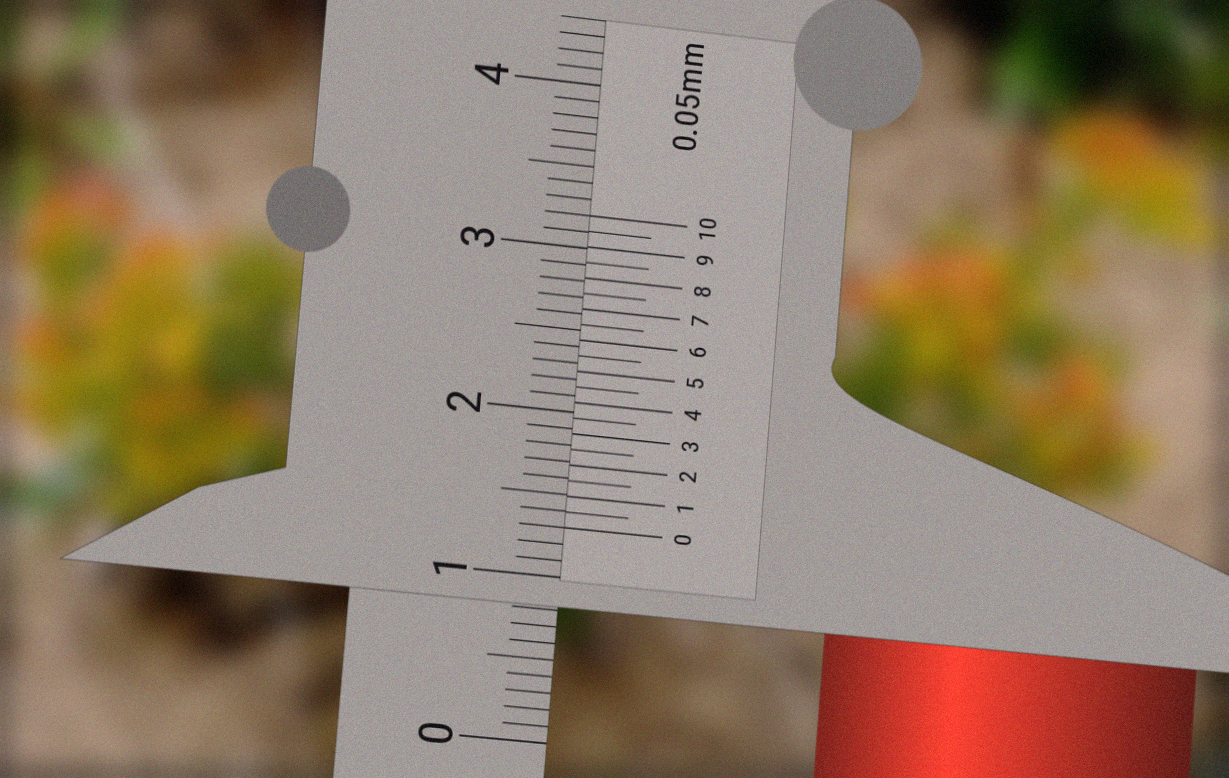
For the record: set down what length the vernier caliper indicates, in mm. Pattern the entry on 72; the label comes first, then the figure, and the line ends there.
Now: 13.0
